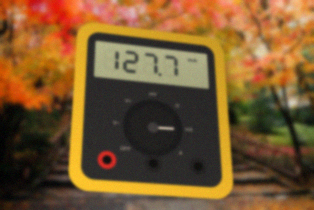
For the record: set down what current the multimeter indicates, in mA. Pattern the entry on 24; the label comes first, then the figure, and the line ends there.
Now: 127.7
